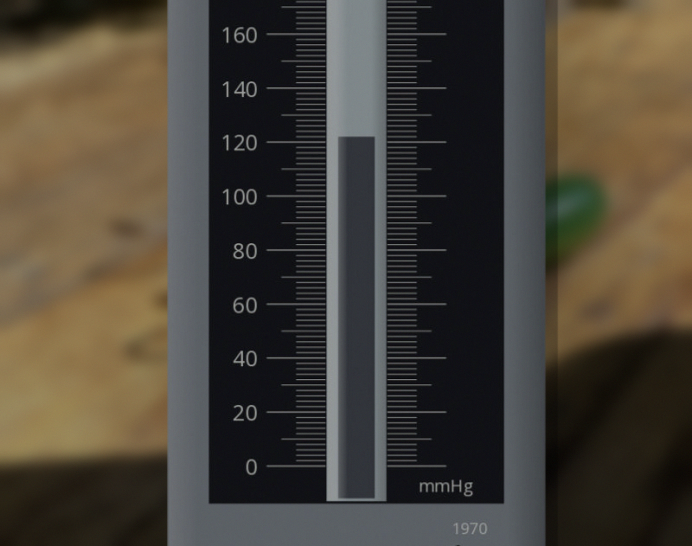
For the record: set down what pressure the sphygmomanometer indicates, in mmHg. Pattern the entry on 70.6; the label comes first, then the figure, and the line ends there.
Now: 122
